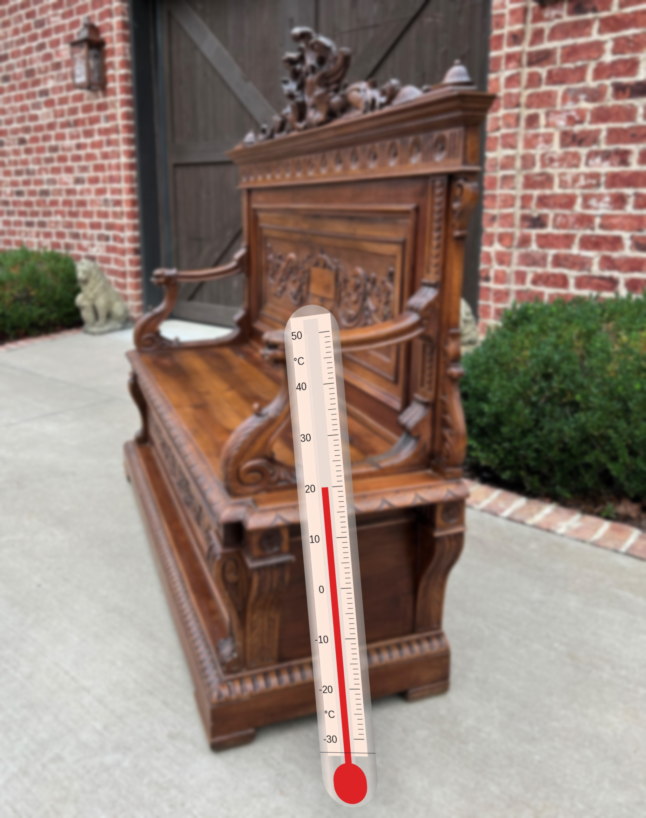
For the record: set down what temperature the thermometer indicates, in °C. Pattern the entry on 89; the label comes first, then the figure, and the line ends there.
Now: 20
